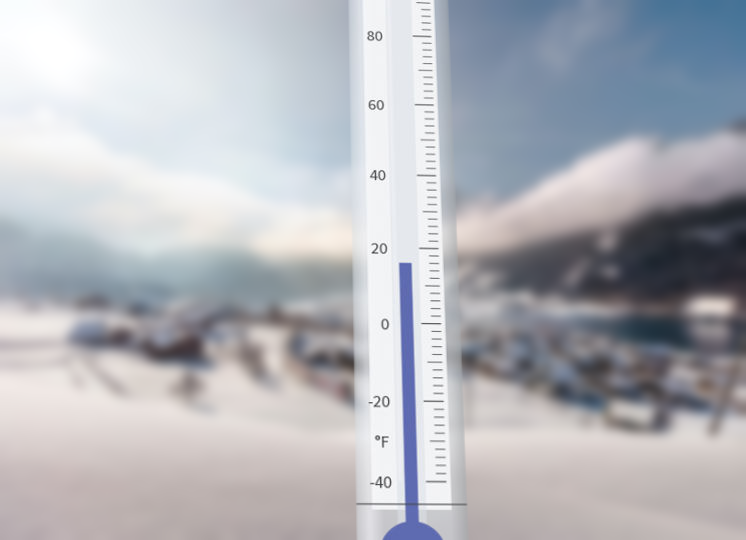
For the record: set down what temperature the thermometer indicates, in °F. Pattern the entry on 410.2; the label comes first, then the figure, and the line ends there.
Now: 16
